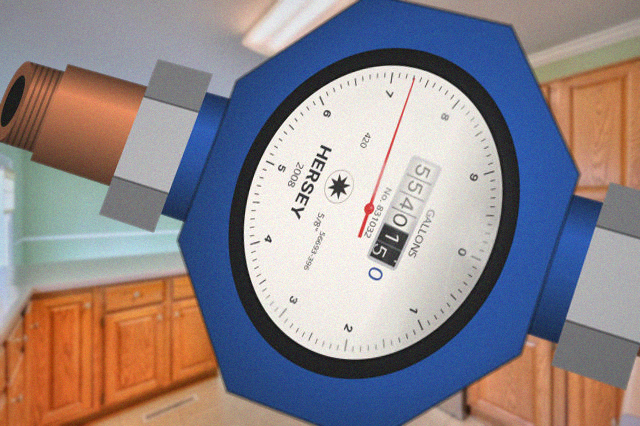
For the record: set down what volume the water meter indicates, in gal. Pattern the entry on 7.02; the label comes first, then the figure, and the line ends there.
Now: 5540147.3
